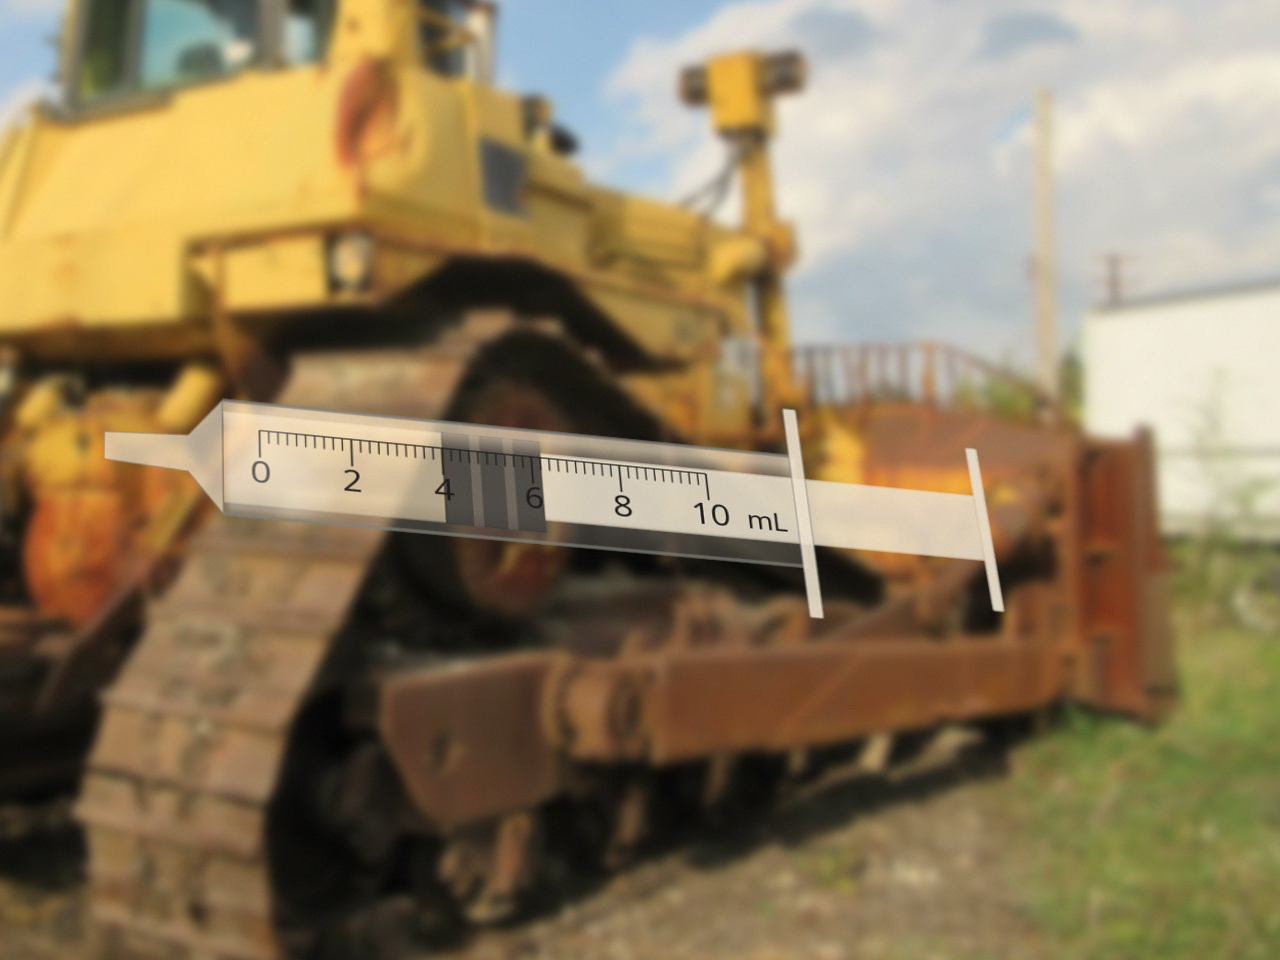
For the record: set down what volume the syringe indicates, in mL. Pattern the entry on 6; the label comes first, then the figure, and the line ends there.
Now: 4
